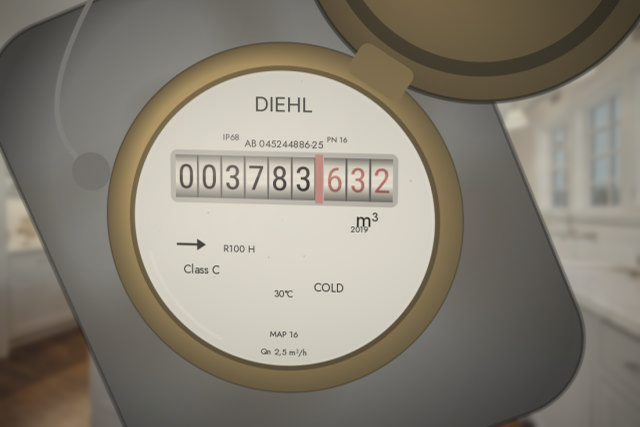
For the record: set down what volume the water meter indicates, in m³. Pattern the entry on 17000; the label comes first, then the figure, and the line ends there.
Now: 3783.632
